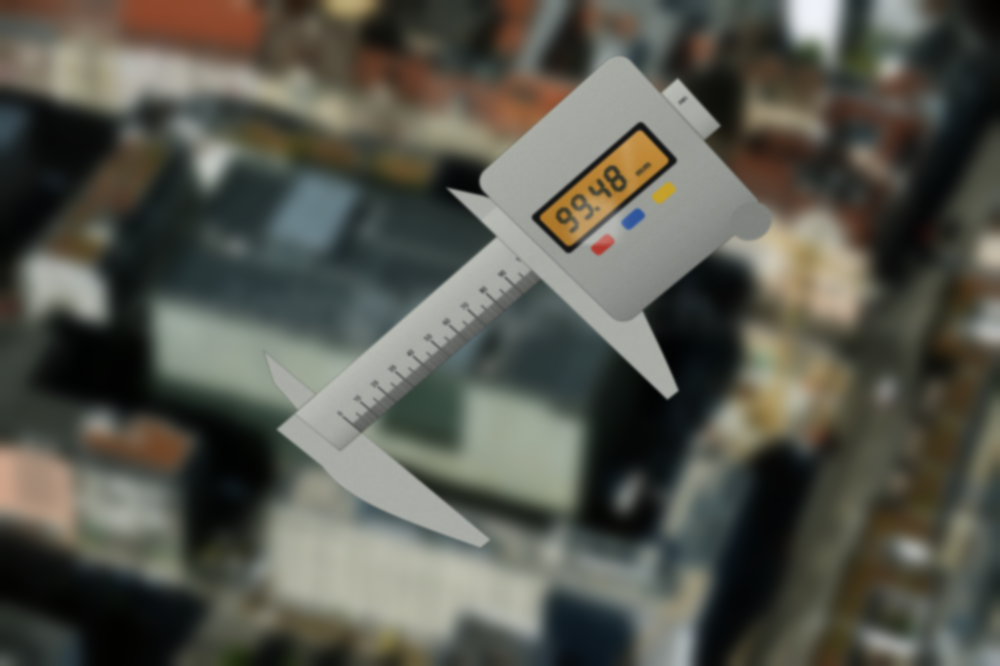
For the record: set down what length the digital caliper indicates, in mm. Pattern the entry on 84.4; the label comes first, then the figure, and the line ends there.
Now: 99.48
